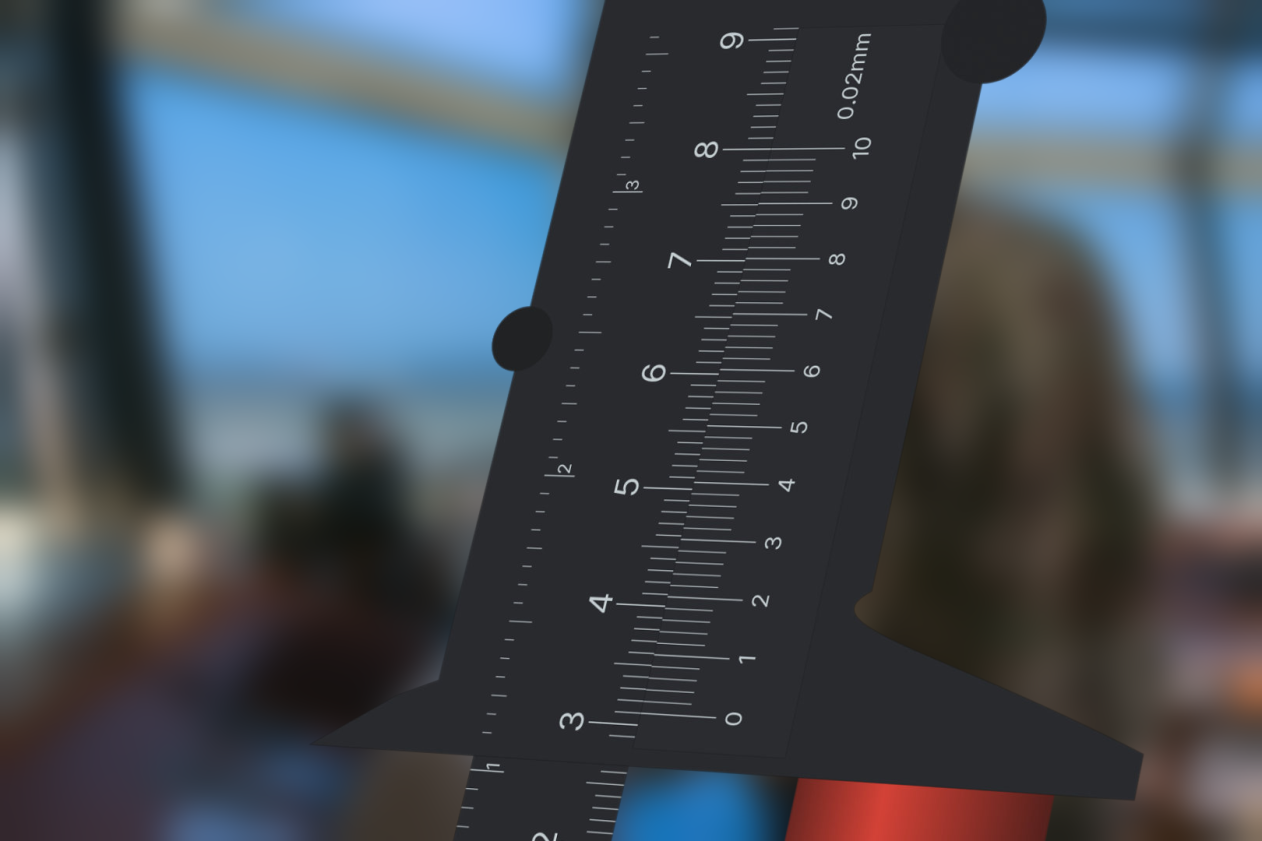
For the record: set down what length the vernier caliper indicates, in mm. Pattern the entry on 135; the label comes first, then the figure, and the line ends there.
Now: 31.0
